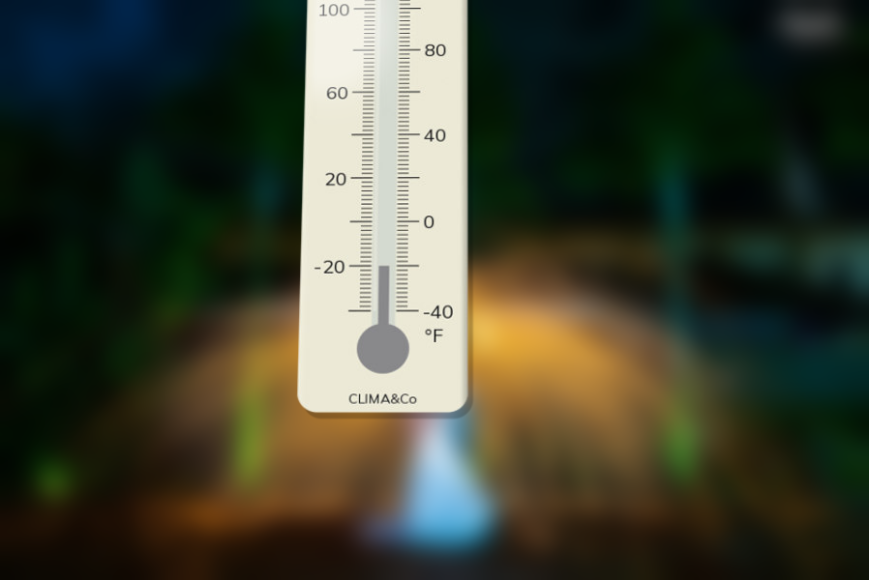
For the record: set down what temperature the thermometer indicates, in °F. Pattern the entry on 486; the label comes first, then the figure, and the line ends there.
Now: -20
